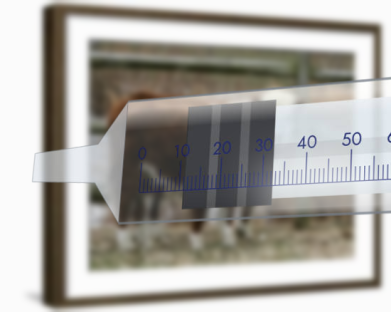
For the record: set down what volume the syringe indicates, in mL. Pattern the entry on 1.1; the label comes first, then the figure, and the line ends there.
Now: 11
